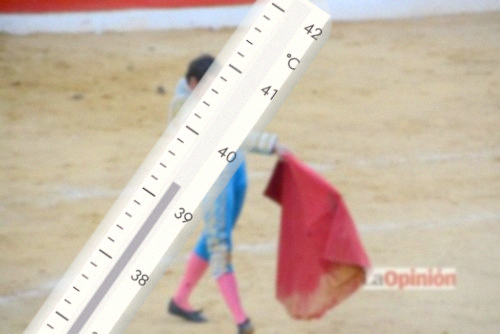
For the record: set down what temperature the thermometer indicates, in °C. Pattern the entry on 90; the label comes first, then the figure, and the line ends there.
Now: 39.3
